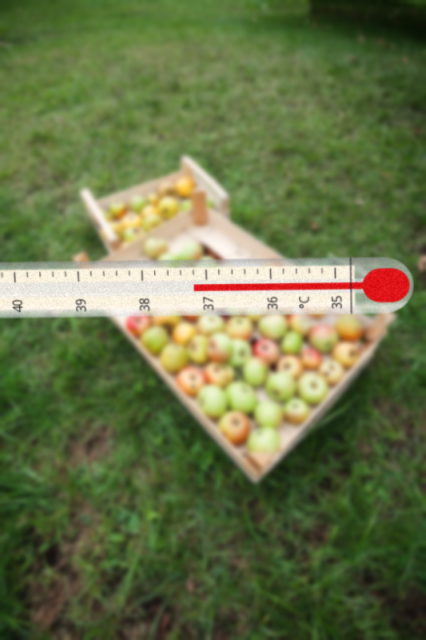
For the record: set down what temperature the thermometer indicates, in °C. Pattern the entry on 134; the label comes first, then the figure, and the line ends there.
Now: 37.2
